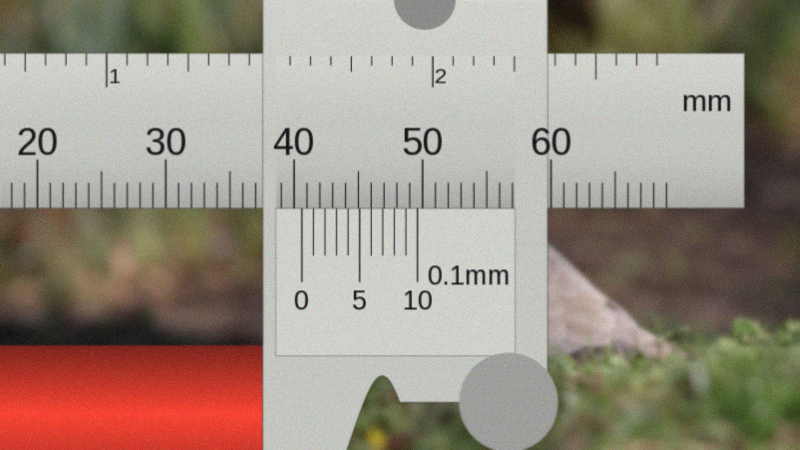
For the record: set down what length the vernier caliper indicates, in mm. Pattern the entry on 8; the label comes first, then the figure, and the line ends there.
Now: 40.6
